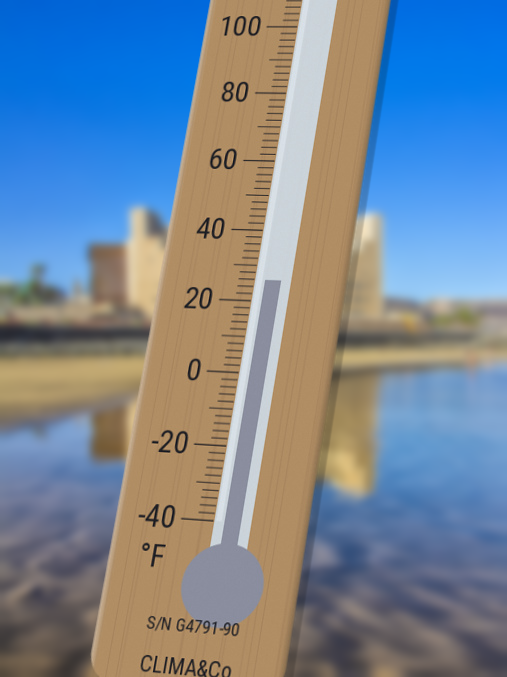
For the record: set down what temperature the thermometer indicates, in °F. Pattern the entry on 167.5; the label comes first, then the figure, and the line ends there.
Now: 26
